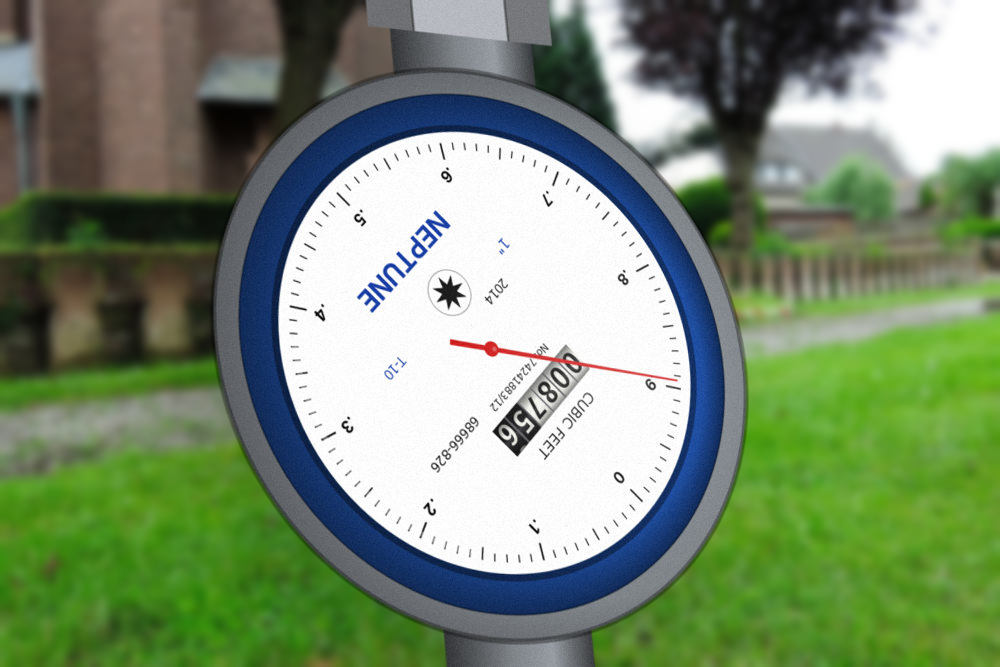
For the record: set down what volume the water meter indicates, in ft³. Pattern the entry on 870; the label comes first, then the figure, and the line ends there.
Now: 8755.89
